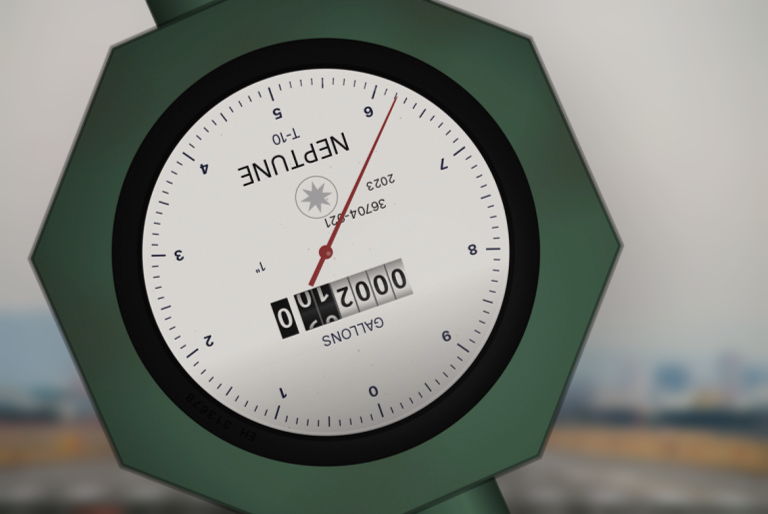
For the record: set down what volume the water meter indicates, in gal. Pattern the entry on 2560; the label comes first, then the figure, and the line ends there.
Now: 2096.2
